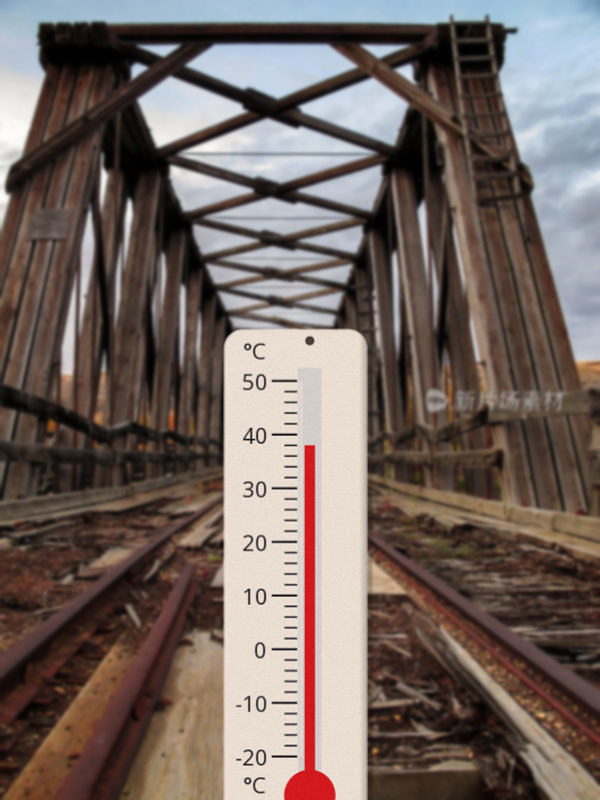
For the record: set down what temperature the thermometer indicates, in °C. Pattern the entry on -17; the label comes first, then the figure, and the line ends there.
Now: 38
